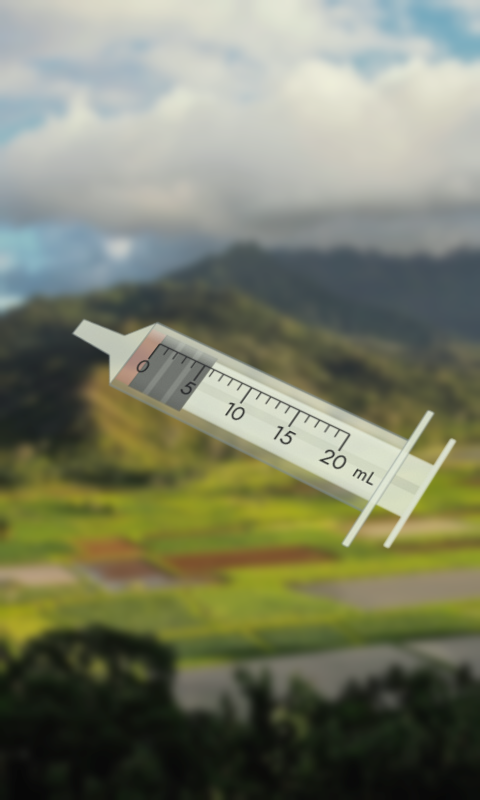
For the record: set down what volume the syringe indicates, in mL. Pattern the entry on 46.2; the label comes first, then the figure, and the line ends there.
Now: 0
